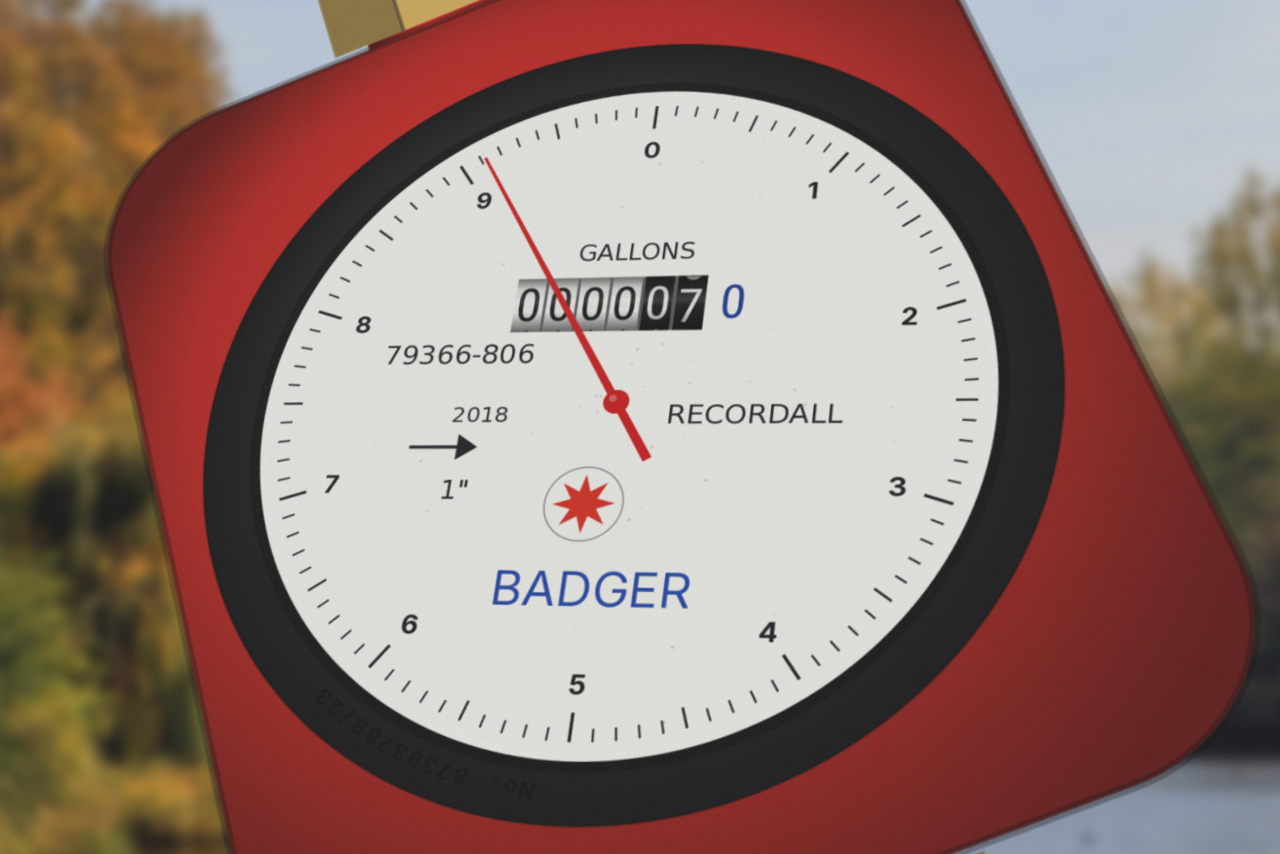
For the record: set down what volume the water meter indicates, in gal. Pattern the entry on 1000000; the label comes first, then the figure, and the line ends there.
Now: 69.1
